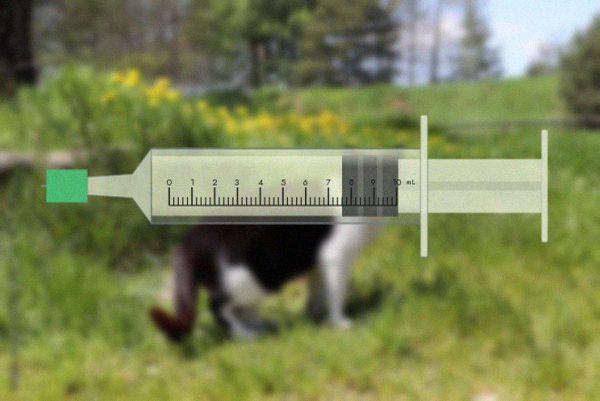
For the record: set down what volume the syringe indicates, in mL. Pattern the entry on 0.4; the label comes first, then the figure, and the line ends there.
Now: 7.6
